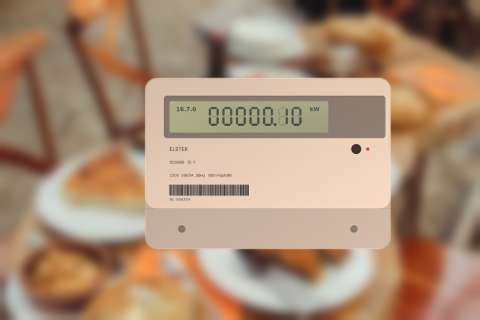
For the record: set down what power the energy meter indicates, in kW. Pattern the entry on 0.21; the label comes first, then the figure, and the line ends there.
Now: 0.10
